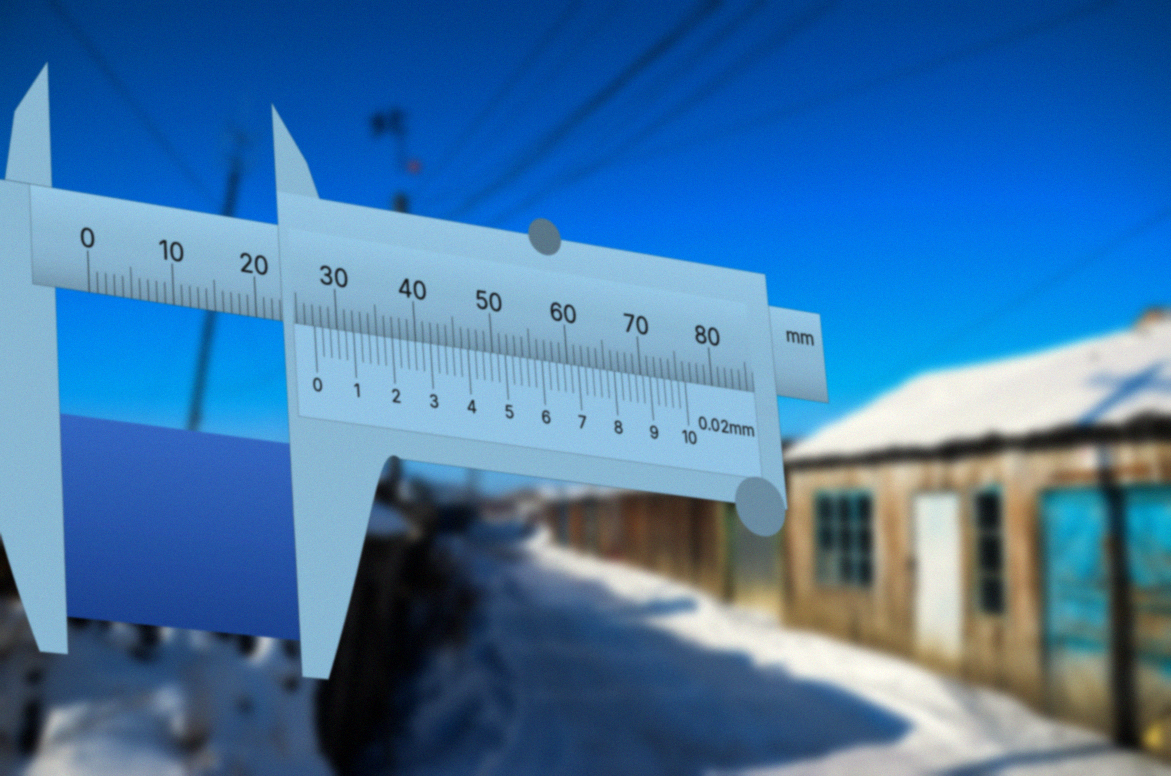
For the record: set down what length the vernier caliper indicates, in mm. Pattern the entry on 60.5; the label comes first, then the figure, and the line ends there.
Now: 27.2
